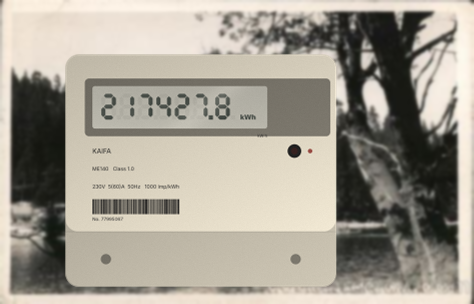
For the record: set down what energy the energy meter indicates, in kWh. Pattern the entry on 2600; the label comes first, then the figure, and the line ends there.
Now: 217427.8
